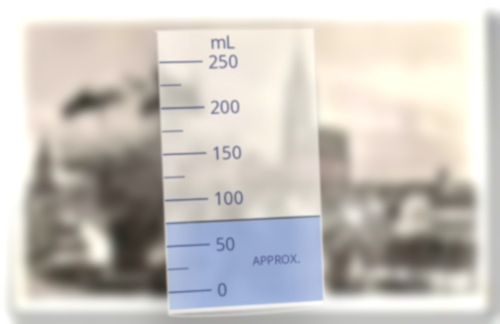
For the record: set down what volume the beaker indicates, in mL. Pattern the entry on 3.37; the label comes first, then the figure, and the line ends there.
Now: 75
